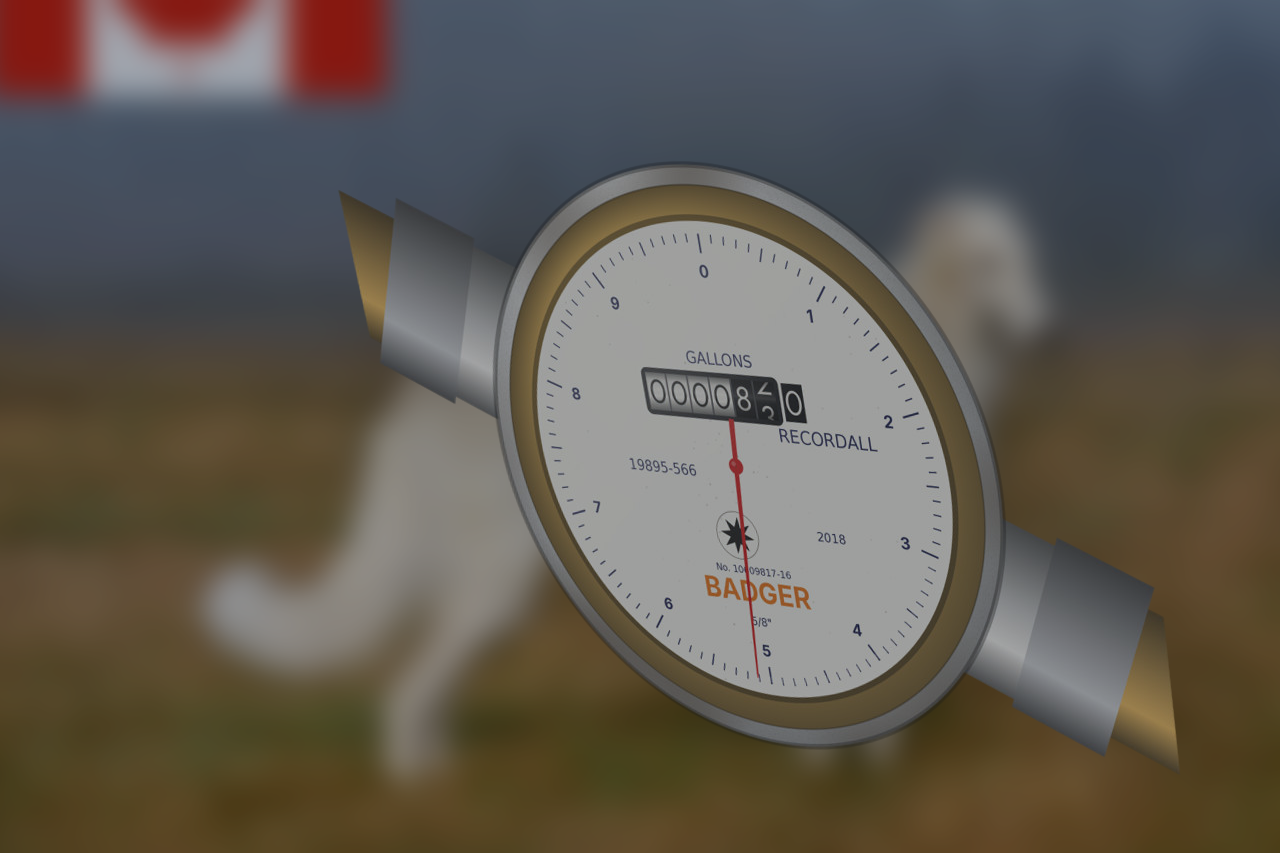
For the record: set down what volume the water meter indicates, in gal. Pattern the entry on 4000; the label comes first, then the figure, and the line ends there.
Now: 825.1
